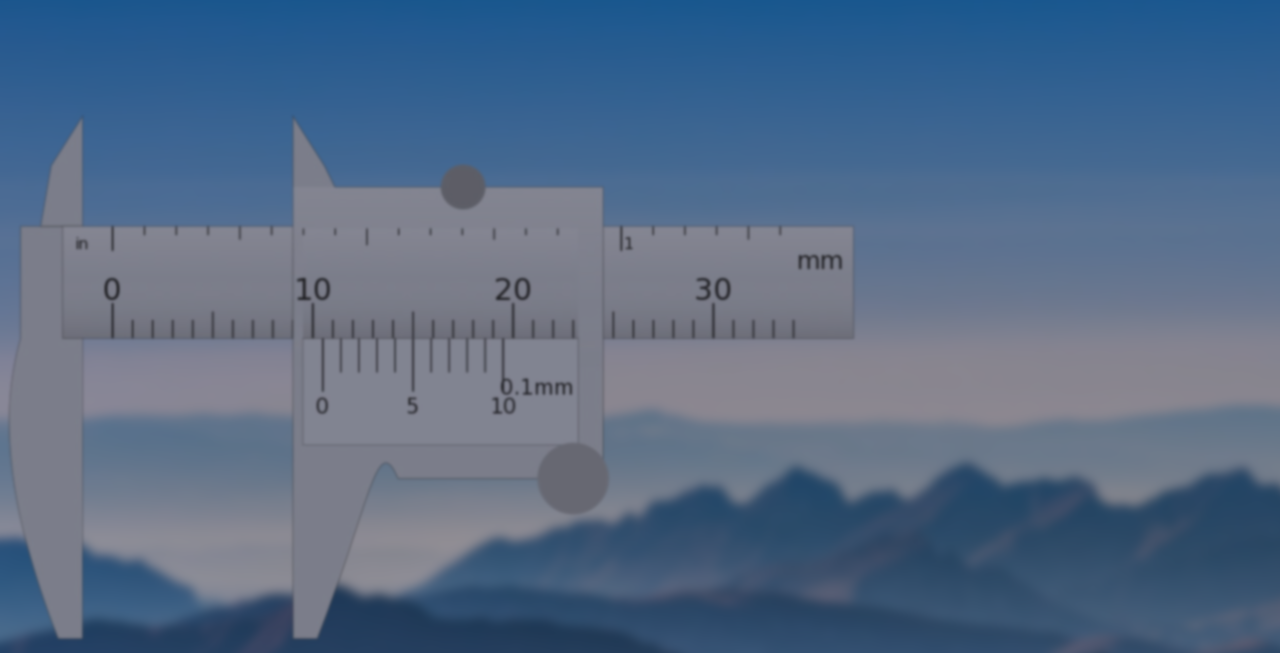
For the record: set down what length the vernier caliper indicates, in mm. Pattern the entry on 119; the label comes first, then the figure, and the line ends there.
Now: 10.5
